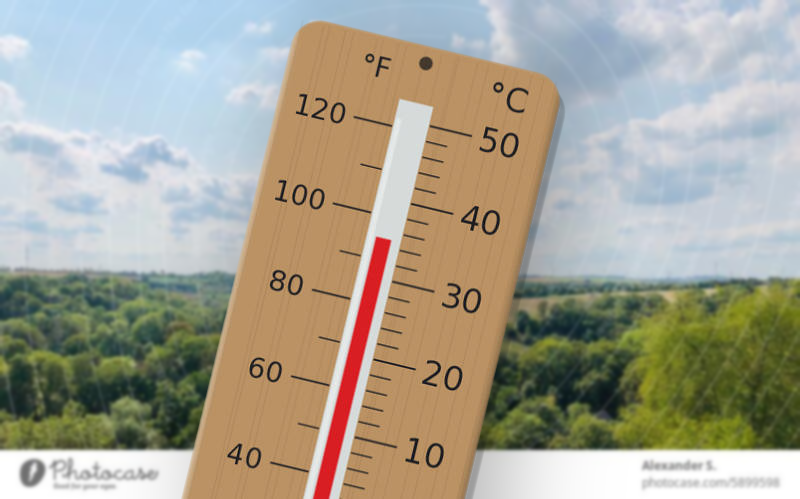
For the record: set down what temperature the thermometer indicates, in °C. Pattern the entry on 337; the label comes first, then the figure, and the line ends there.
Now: 35
